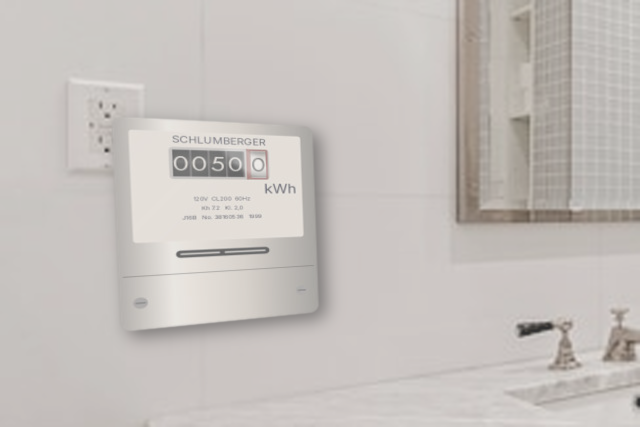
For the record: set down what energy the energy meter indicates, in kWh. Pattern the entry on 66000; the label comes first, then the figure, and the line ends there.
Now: 50.0
